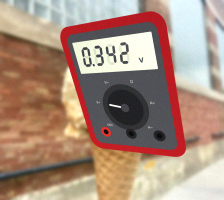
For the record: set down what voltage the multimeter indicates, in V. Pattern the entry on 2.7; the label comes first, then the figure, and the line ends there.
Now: 0.342
